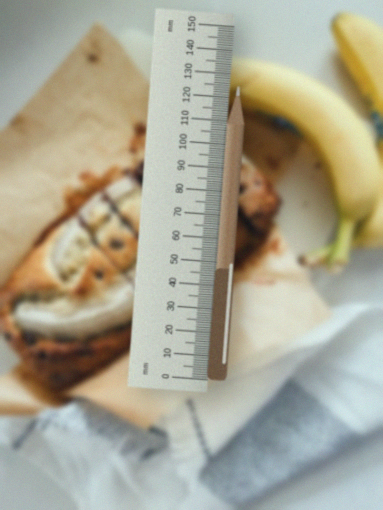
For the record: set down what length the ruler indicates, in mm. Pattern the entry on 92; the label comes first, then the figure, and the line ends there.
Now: 125
